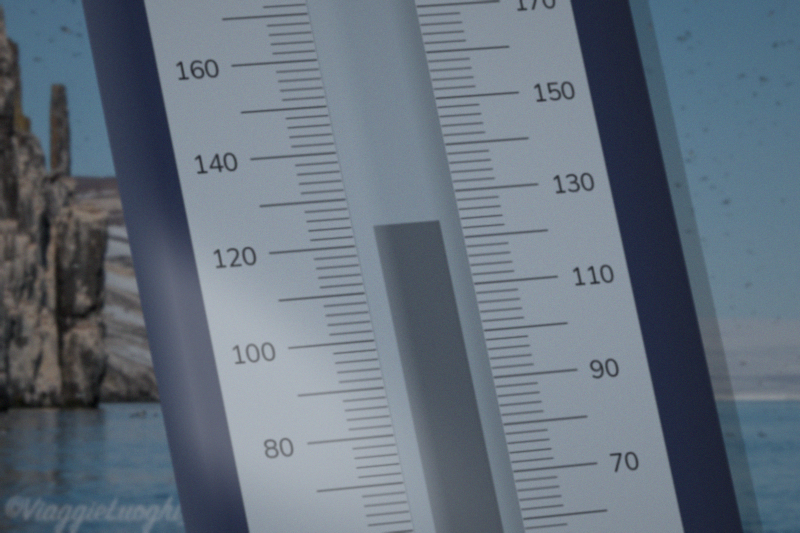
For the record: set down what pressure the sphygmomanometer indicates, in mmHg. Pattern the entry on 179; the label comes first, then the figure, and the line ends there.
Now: 124
